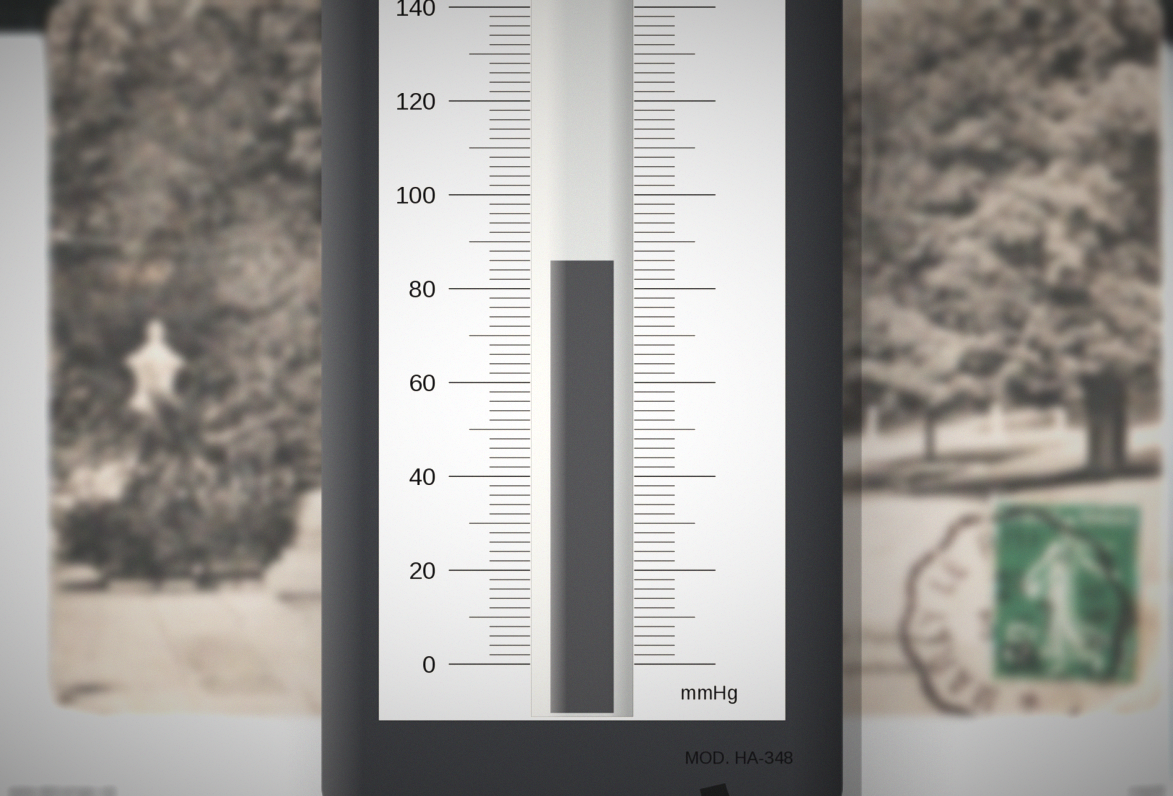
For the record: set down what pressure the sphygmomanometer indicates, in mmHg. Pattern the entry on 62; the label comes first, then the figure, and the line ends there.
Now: 86
